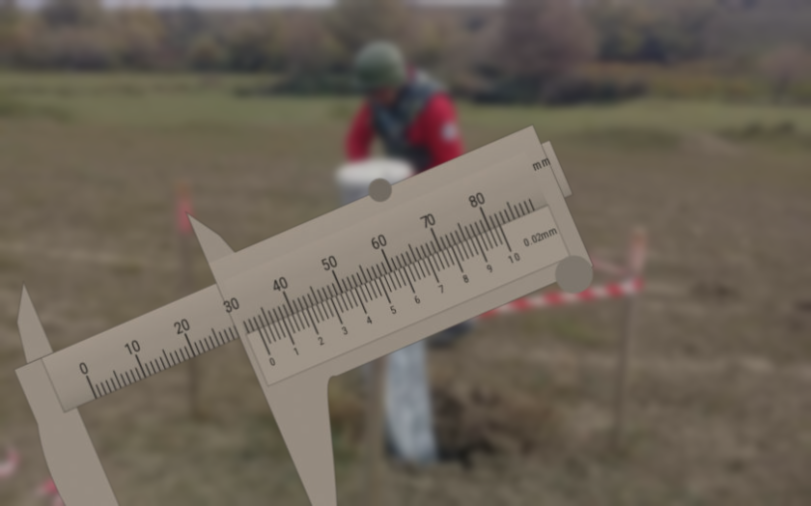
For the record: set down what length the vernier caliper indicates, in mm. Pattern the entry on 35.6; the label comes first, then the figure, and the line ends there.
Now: 33.0
